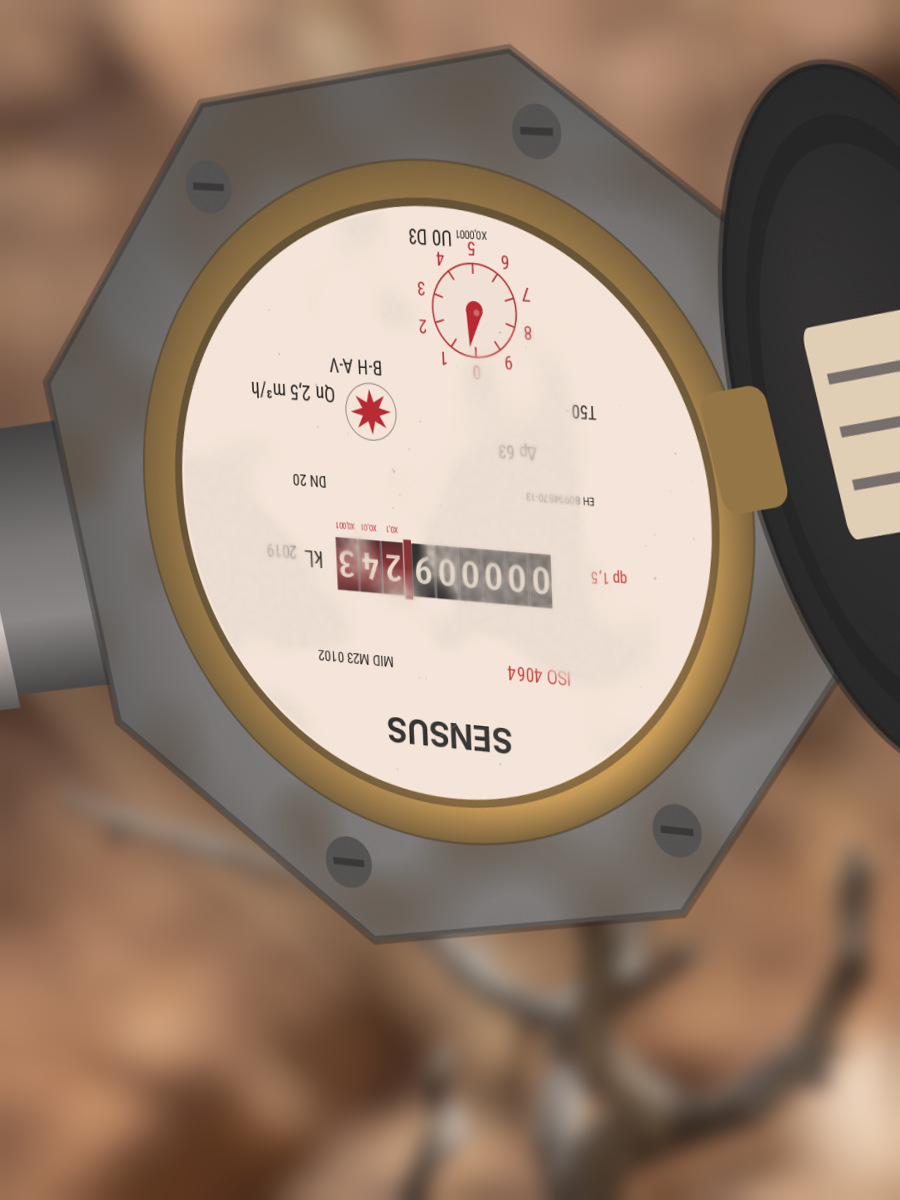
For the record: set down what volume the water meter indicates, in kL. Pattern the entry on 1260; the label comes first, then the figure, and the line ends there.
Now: 9.2430
